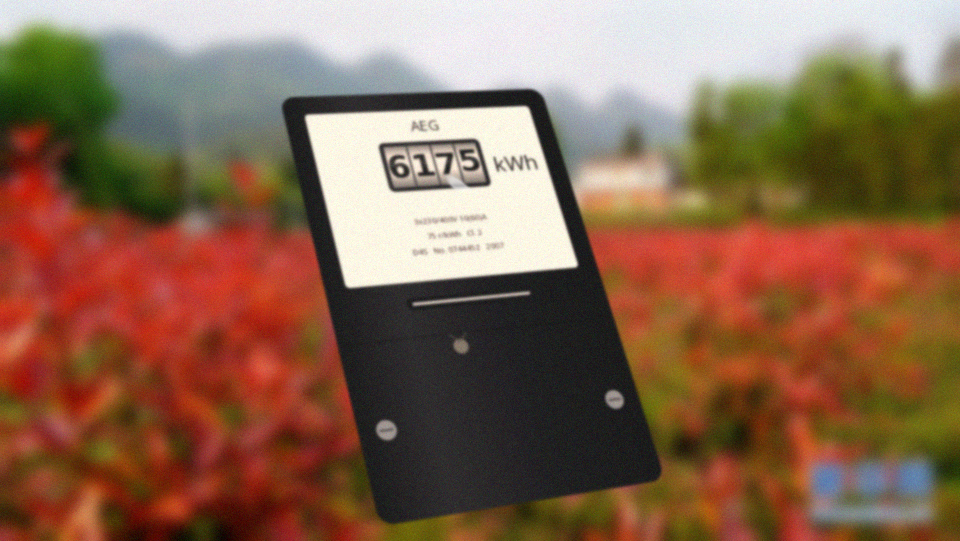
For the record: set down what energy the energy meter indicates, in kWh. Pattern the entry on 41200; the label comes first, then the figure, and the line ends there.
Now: 6175
